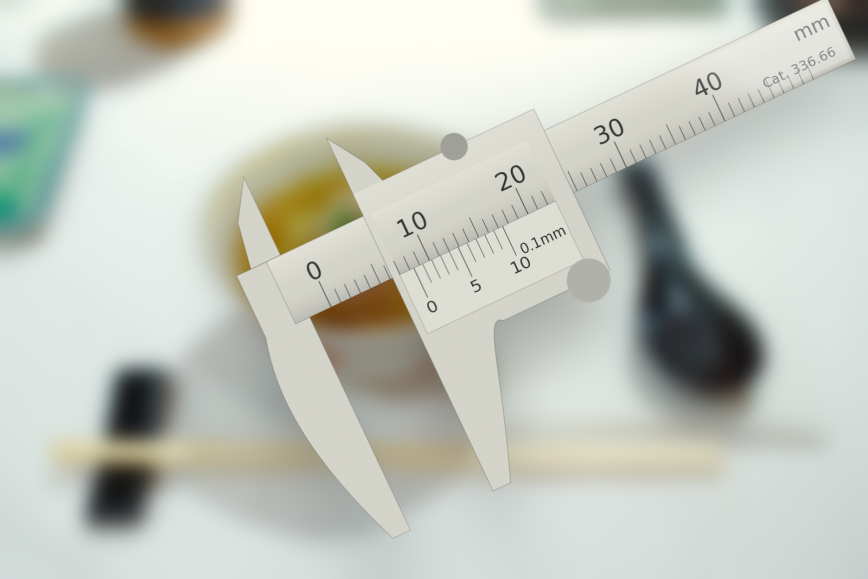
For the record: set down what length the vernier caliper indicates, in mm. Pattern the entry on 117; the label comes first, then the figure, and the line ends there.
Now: 8.4
